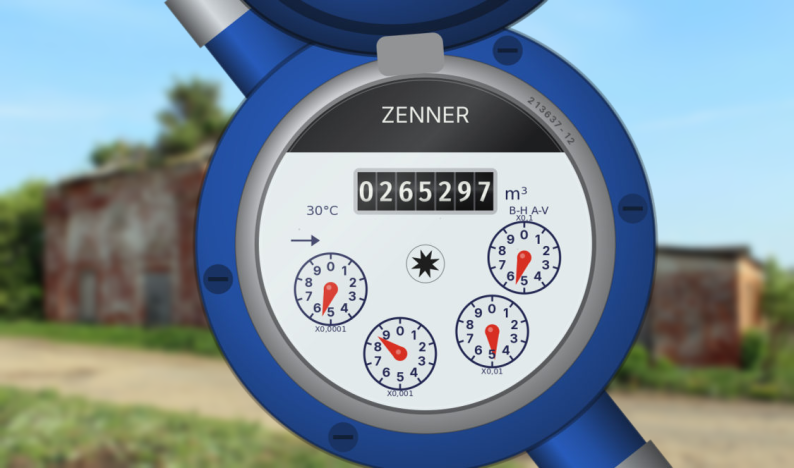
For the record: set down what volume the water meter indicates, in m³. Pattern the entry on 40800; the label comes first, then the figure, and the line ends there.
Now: 265297.5485
